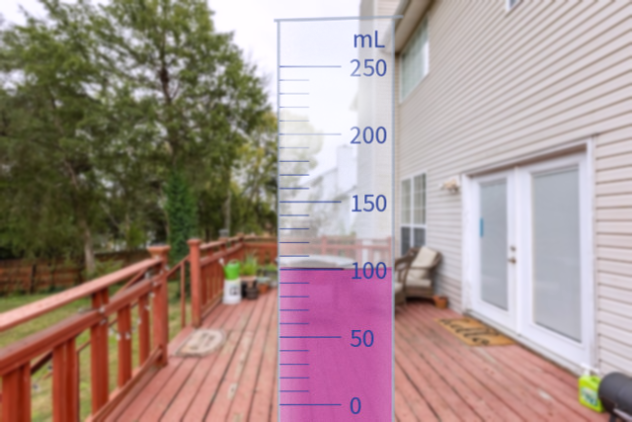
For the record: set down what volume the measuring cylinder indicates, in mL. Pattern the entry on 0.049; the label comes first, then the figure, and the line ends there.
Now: 100
